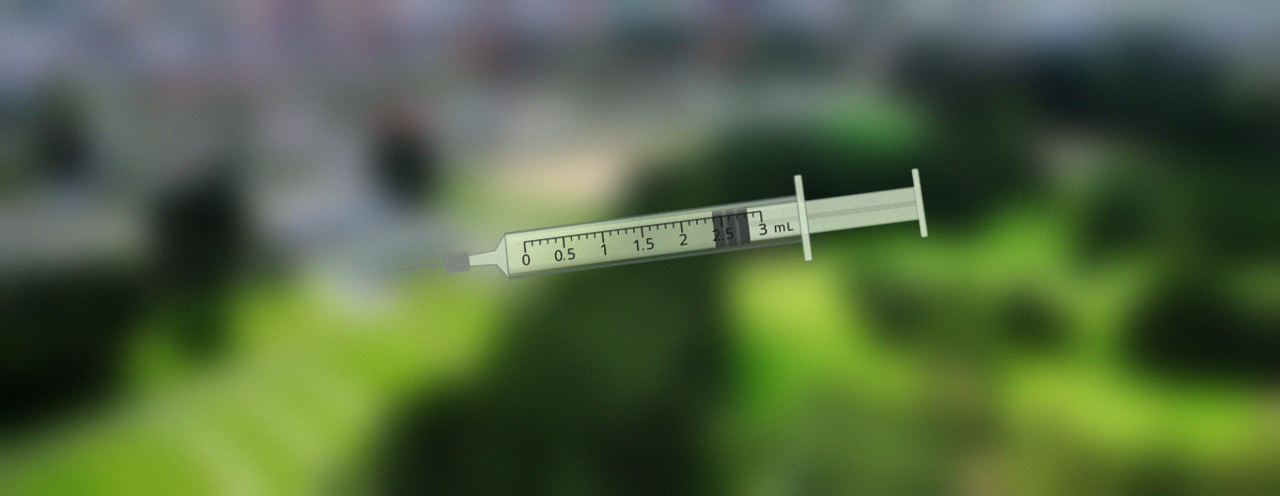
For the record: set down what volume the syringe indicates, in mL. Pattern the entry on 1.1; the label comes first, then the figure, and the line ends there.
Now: 2.4
